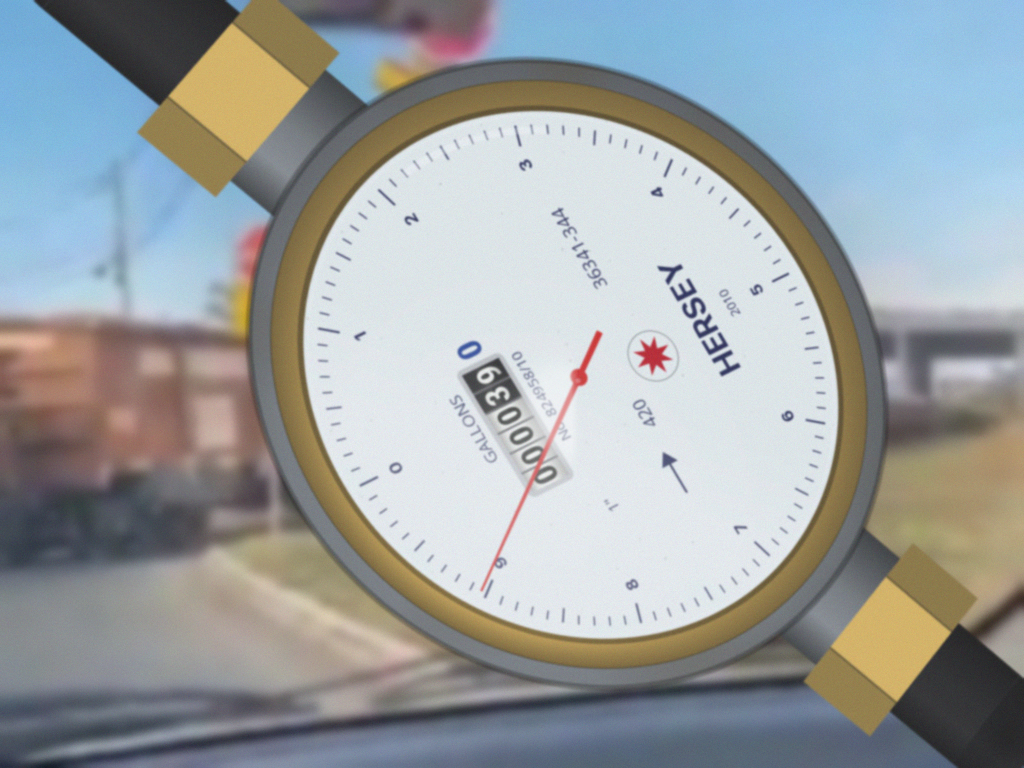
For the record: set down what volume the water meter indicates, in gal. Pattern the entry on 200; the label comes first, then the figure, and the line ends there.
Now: 389.0
